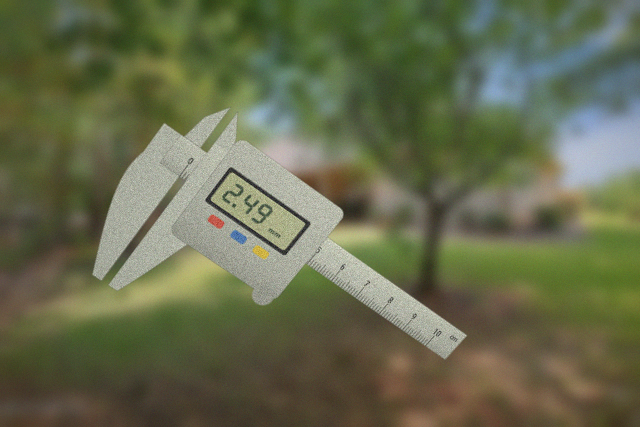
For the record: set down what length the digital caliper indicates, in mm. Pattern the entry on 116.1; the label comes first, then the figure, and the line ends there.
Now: 2.49
